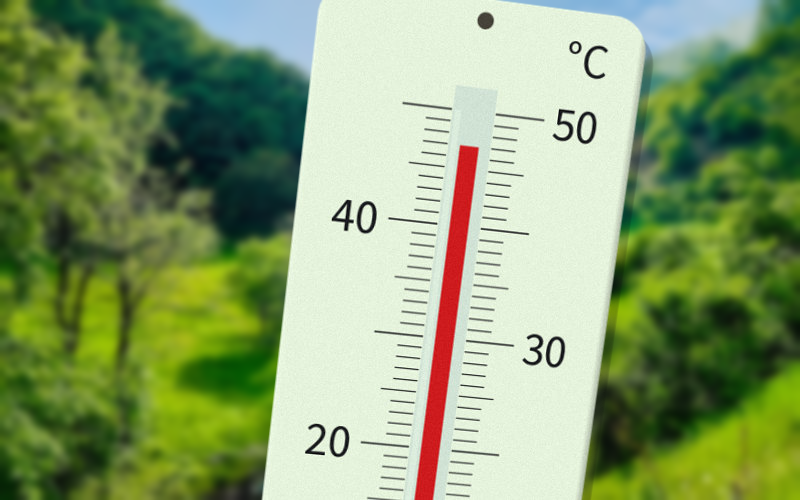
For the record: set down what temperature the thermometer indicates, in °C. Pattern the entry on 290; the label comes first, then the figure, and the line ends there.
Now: 47
